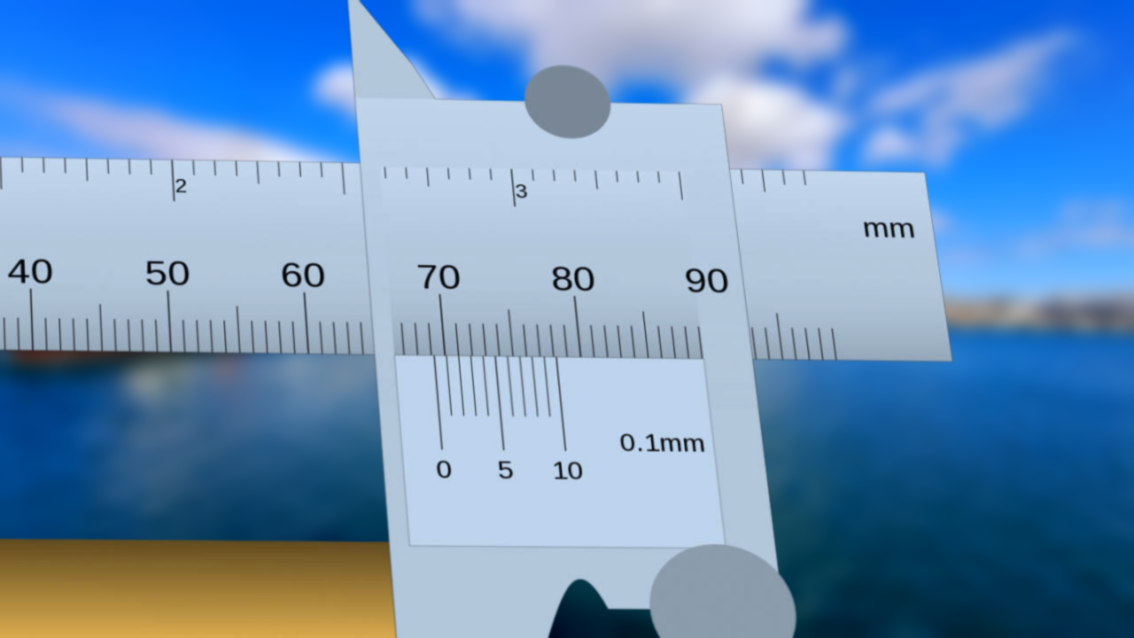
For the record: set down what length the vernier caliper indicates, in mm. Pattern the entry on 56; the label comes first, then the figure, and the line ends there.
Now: 69.2
